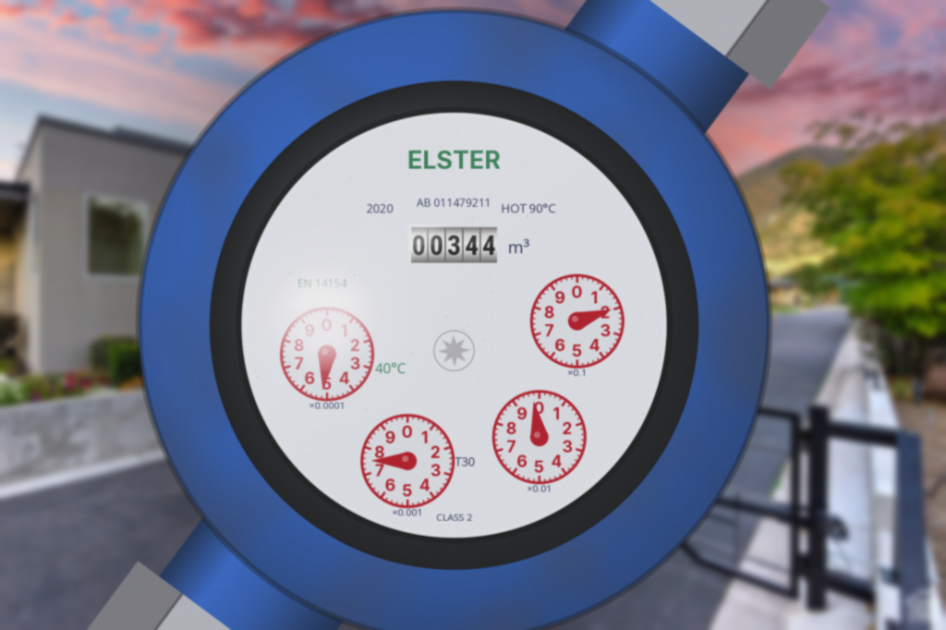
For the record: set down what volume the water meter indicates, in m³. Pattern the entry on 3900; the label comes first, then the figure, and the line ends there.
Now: 344.1975
